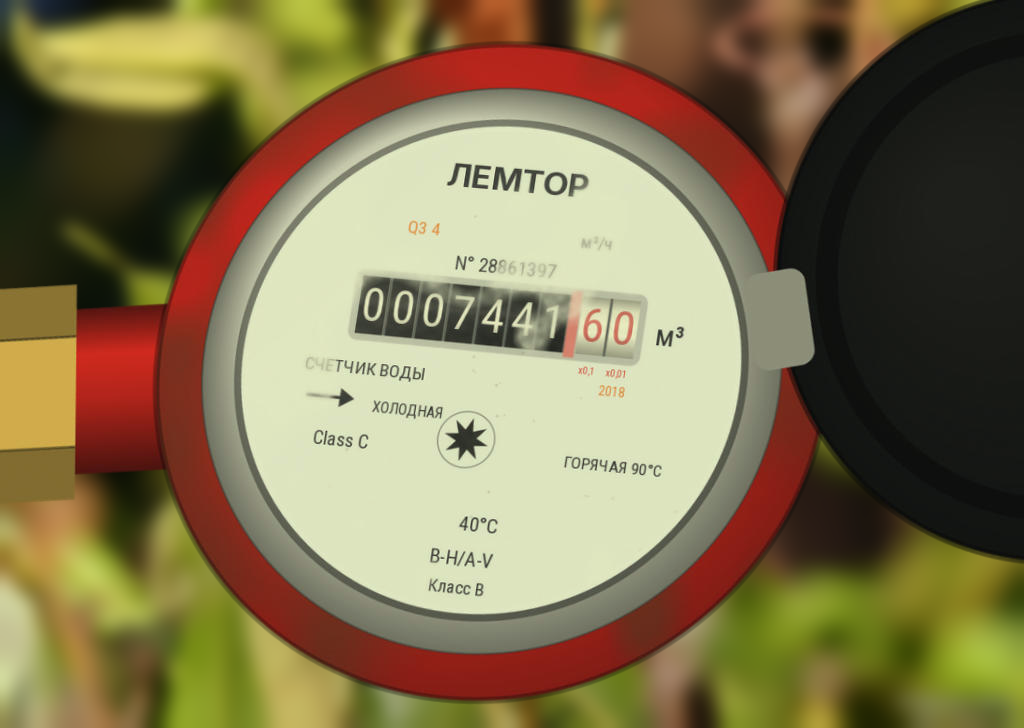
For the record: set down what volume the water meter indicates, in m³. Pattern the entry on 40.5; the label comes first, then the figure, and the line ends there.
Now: 7441.60
